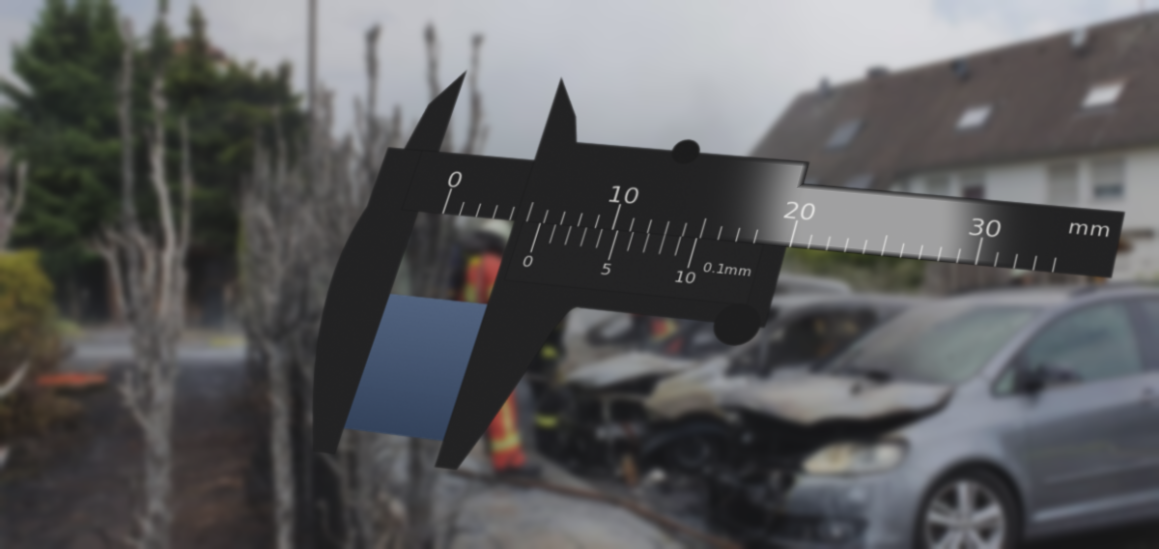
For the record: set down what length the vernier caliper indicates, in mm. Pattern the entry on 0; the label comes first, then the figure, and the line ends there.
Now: 5.8
